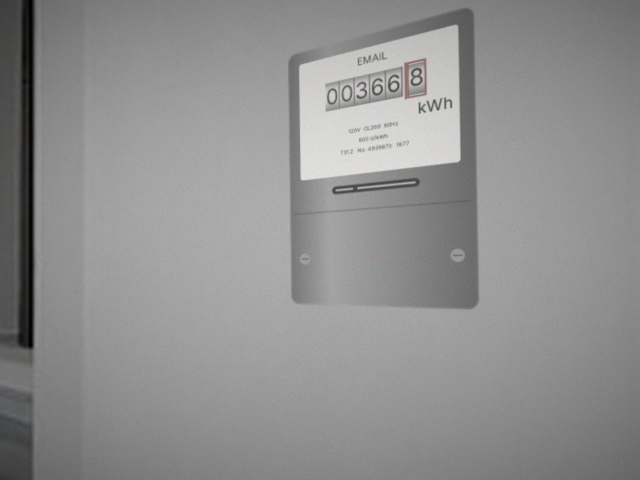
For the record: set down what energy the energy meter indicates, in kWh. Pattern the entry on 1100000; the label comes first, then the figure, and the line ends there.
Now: 366.8
